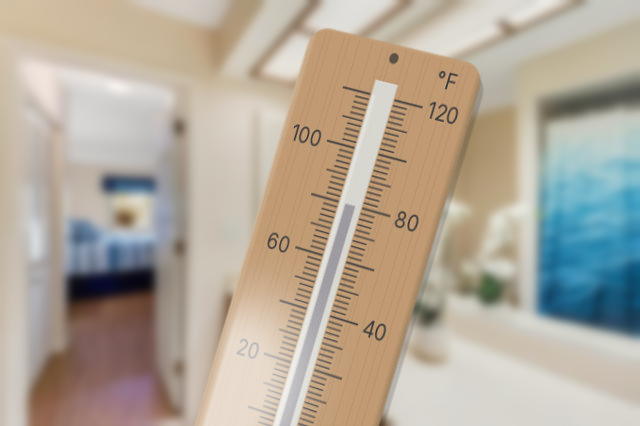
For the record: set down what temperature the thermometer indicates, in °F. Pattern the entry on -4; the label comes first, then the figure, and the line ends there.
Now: 80
